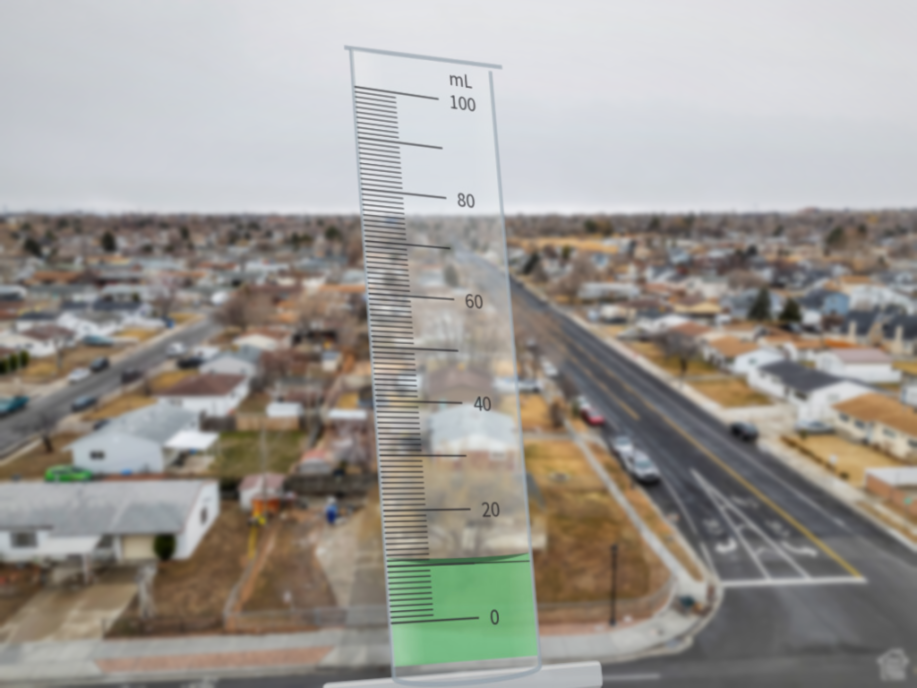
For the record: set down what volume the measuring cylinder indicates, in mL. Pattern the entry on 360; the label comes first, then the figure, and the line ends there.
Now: 10
